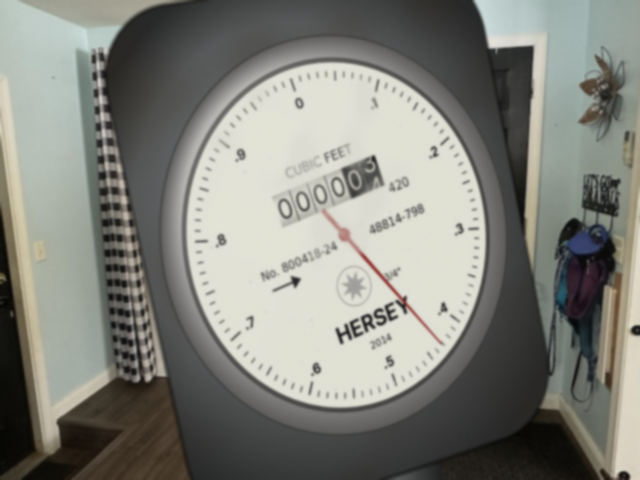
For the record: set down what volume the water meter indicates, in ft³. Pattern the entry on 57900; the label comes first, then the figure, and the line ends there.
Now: 3.43
